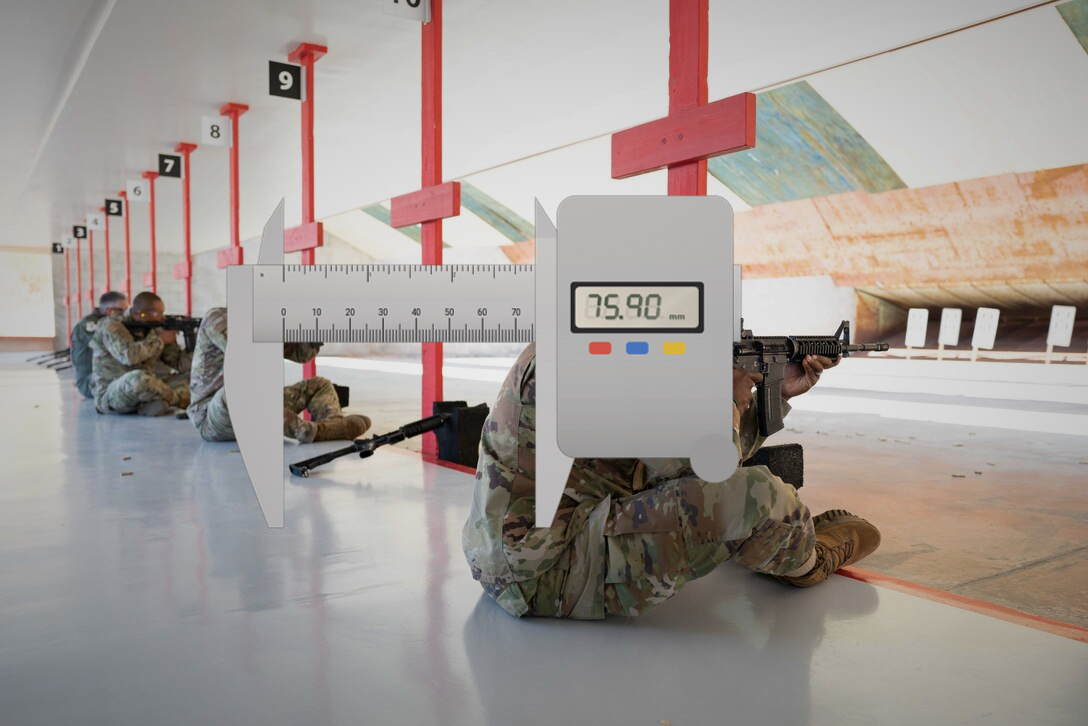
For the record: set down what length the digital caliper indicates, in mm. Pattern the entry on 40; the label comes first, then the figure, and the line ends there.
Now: 75.90
